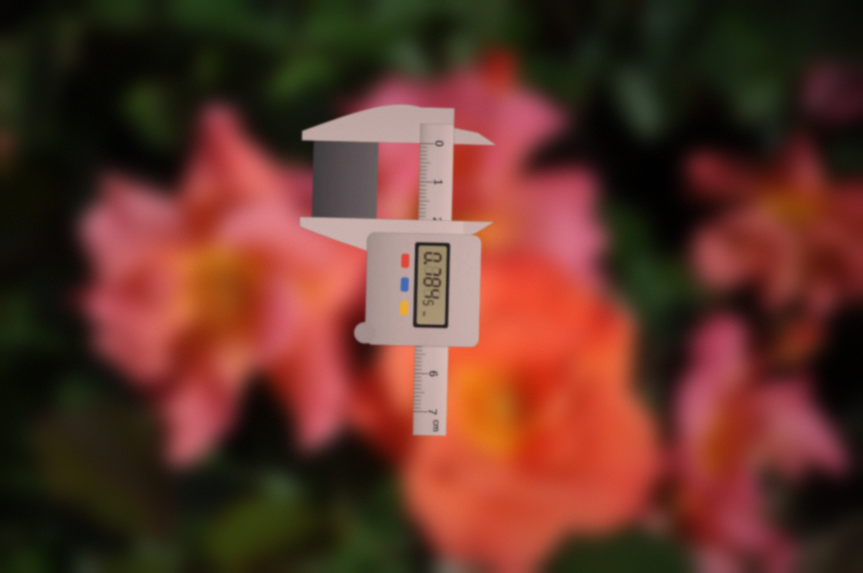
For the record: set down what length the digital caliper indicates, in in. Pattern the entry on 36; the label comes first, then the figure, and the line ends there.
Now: 0.7845
